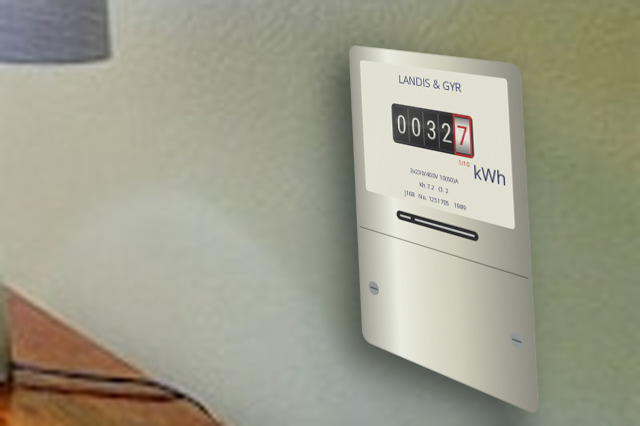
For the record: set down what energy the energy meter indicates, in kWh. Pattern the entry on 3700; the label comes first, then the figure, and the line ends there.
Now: 32.7
